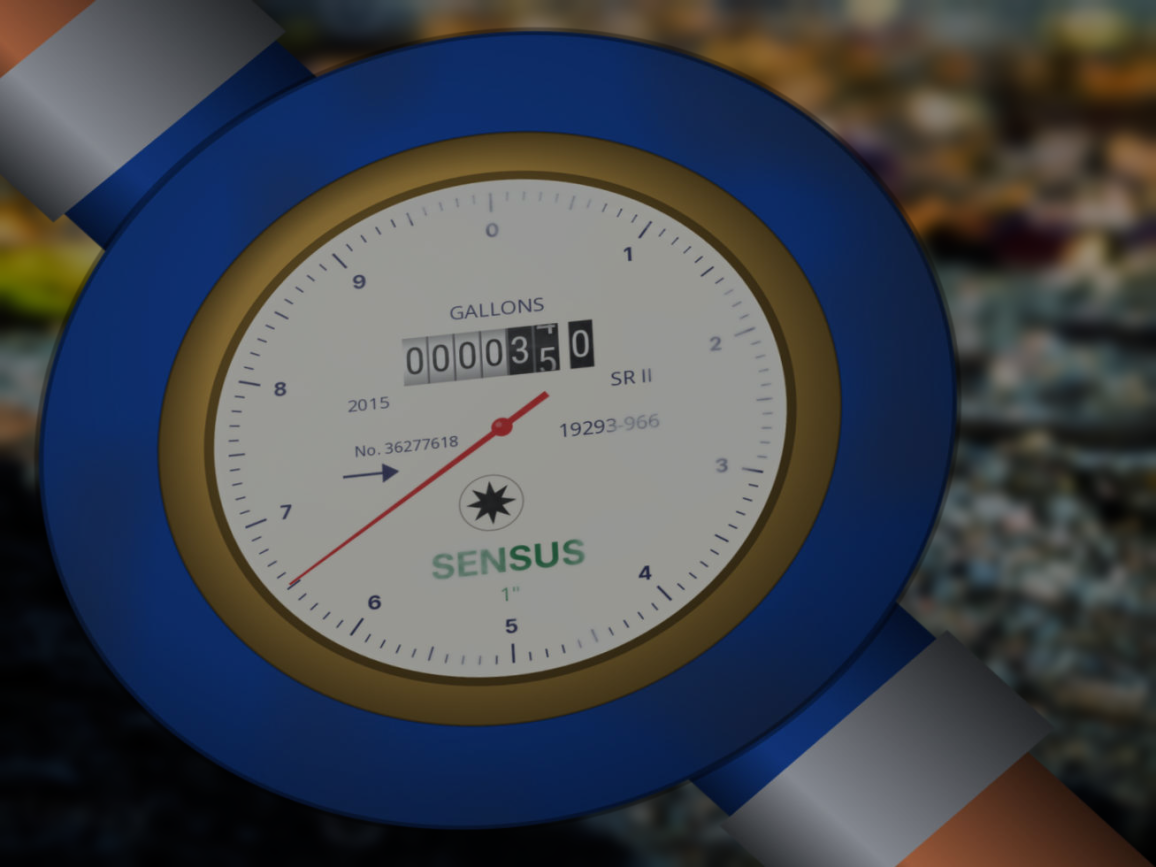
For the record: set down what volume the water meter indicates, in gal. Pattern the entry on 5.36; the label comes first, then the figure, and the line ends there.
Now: 346.5
